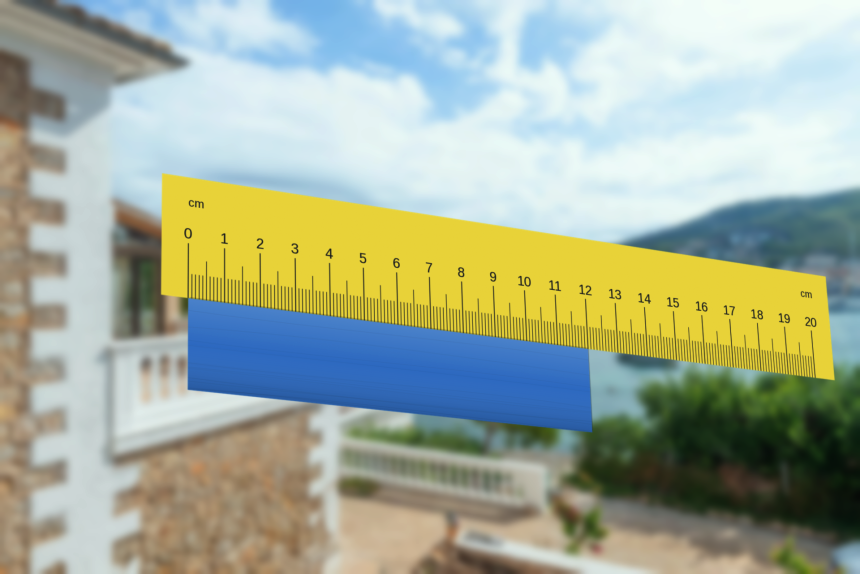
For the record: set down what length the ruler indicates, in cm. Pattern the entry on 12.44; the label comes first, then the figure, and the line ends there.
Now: 12
